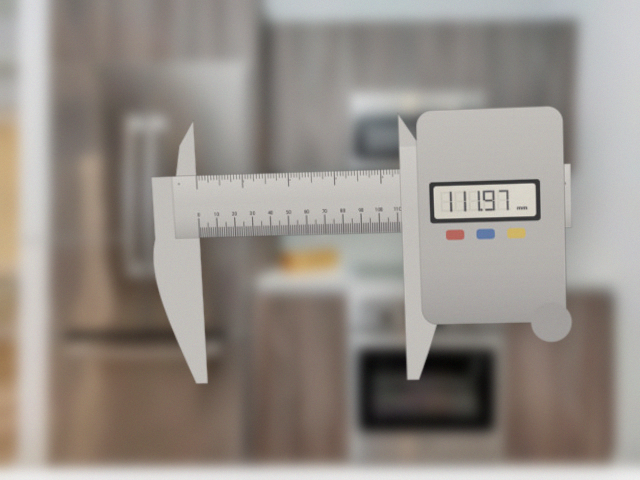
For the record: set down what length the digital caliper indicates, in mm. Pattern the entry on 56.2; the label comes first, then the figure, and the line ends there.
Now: 111.97
